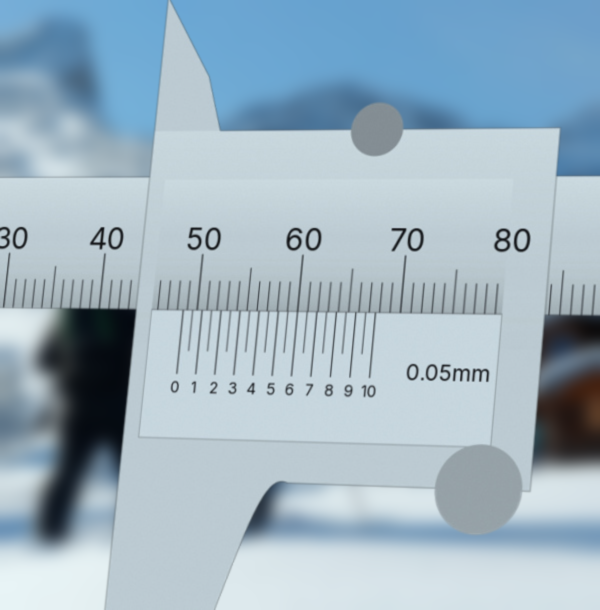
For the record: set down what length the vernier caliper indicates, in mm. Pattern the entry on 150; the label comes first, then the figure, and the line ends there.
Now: 48.6
